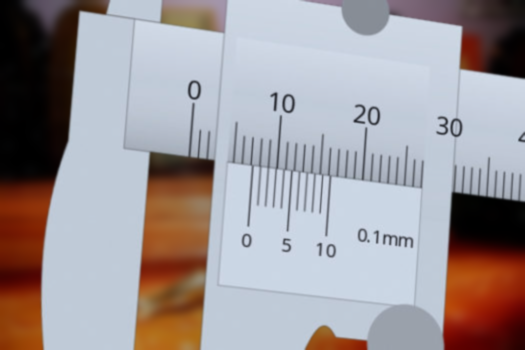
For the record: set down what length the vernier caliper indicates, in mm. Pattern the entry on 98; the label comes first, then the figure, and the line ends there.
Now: 7.2
